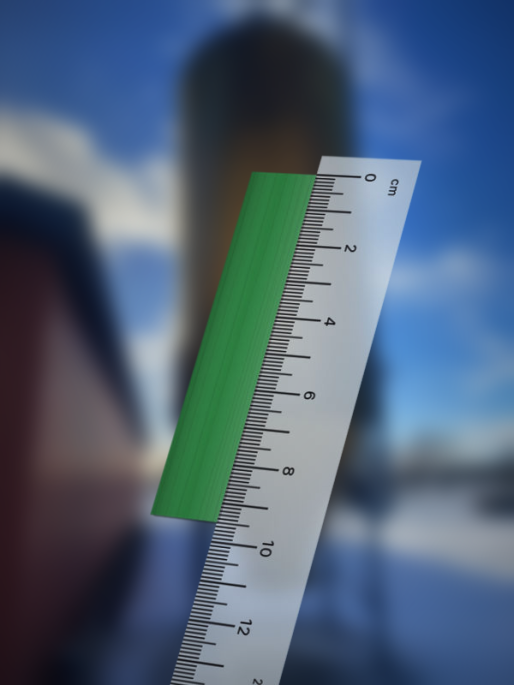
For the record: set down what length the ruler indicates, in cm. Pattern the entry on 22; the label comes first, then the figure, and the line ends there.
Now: 9.5
